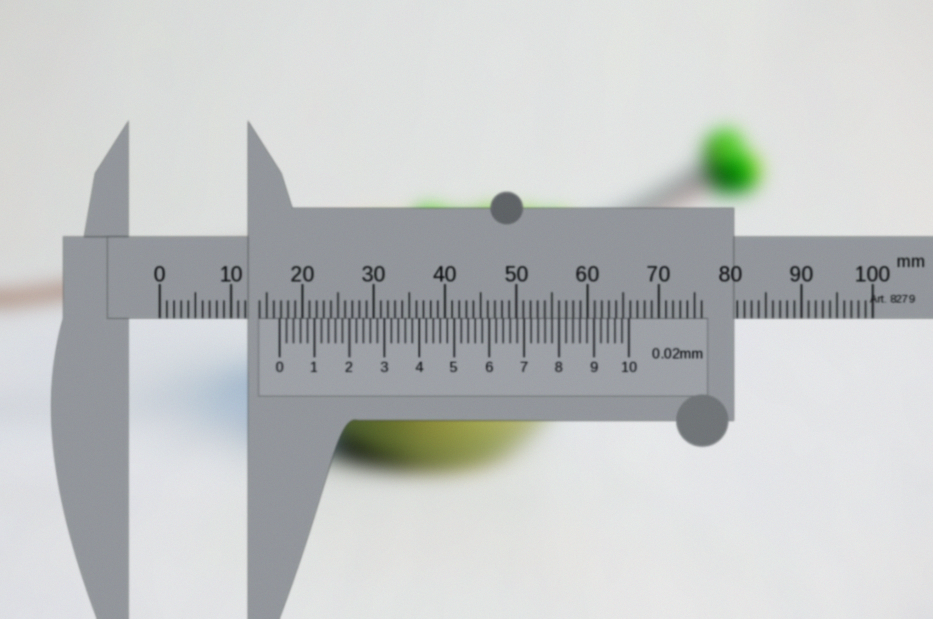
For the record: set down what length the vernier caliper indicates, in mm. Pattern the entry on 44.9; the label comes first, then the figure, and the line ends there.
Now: 16.8
